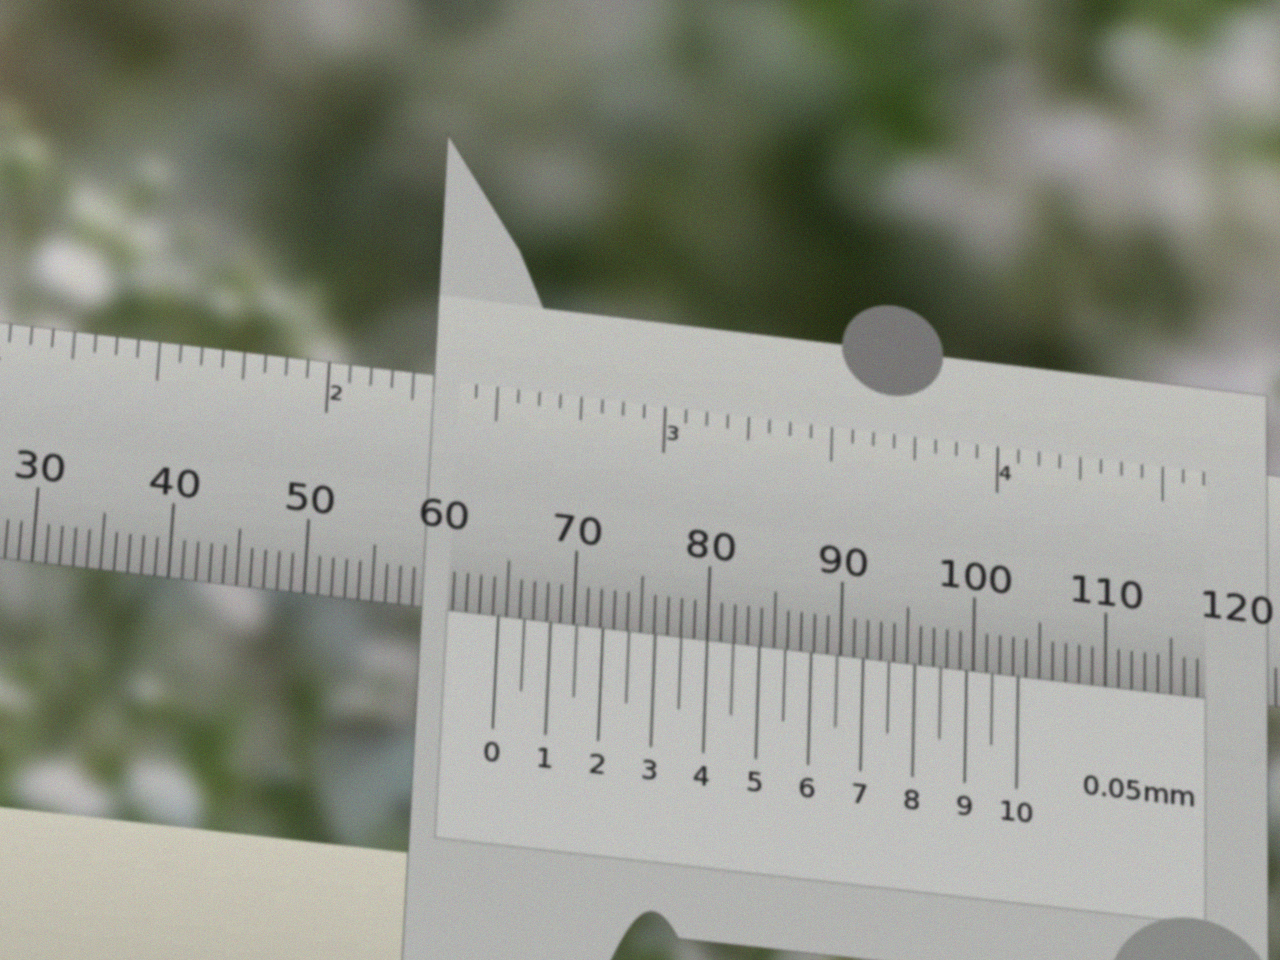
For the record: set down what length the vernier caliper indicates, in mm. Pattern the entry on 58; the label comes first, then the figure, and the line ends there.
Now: 64.4
